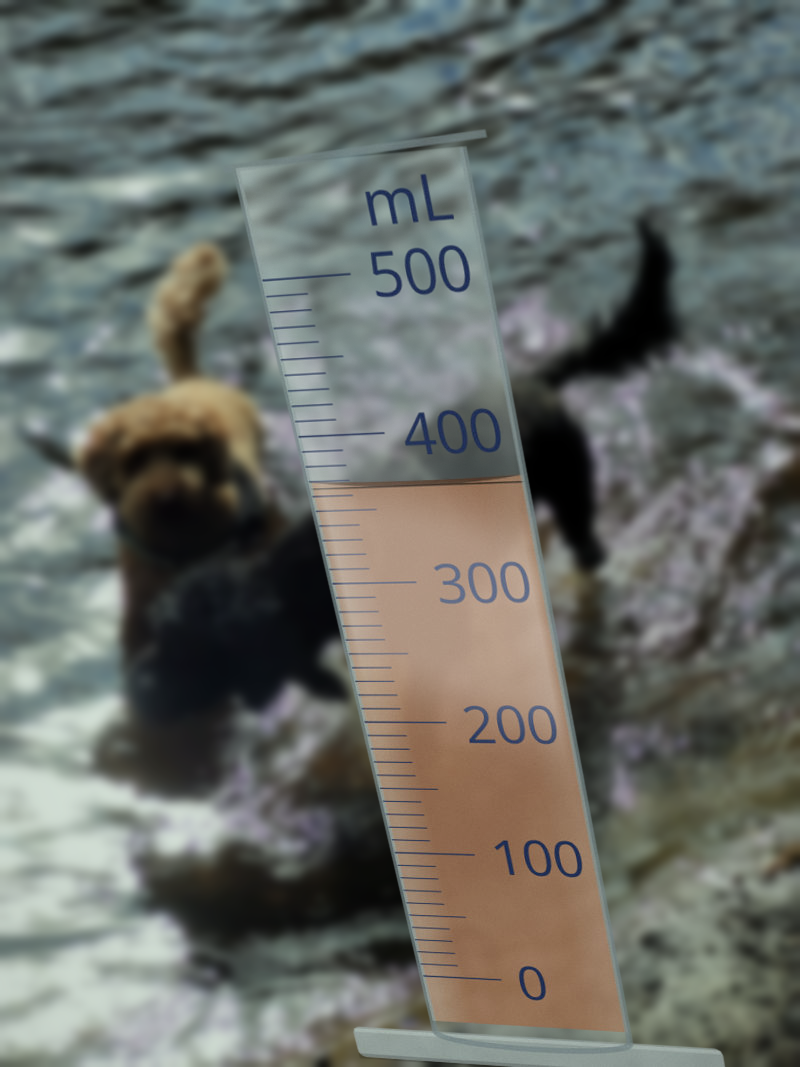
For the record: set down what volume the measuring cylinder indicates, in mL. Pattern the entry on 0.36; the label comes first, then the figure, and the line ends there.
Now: 365
